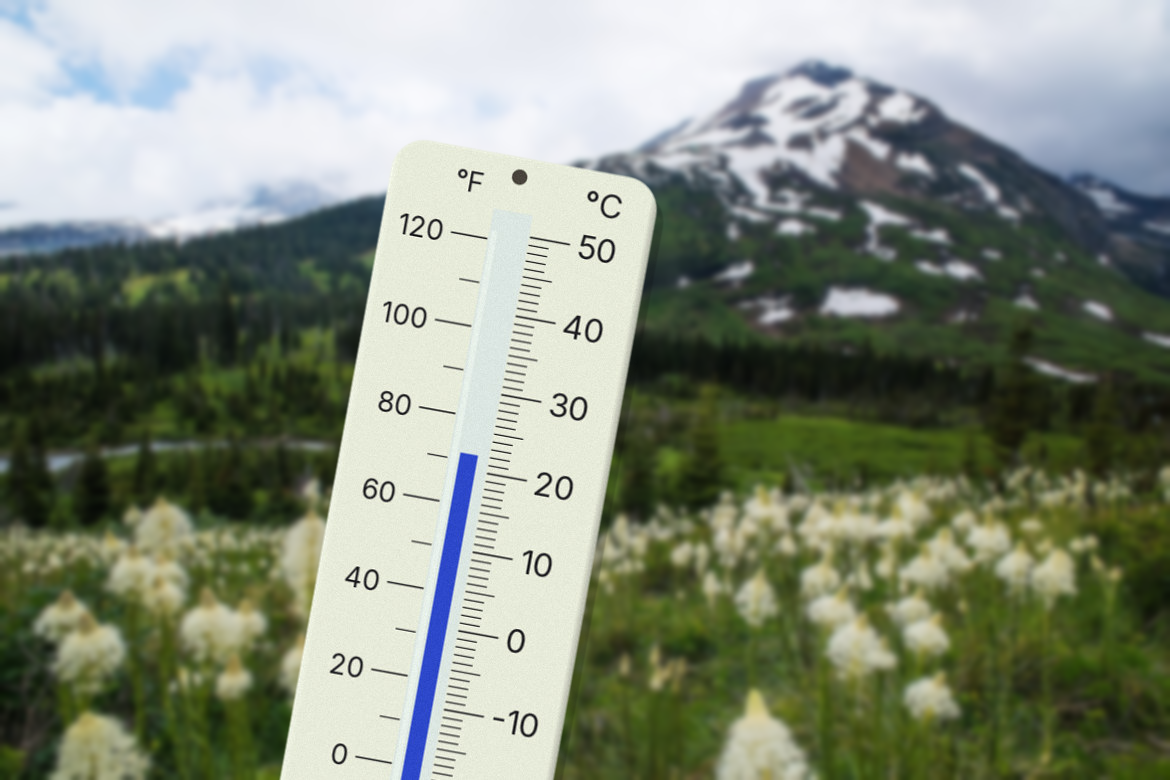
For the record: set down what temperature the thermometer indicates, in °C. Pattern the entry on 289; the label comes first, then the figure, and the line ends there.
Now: 22
